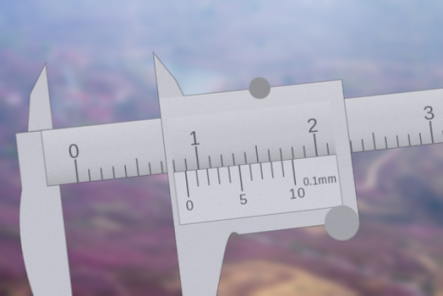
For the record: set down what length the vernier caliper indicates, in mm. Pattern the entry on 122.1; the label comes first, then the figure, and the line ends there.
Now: 8.9
